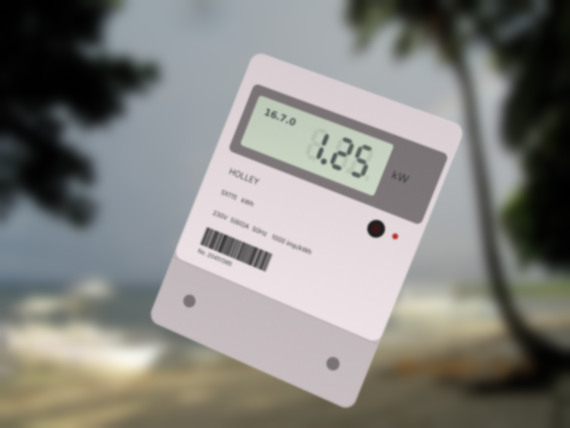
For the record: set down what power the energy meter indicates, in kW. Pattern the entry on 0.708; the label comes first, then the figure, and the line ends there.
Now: 1.25
